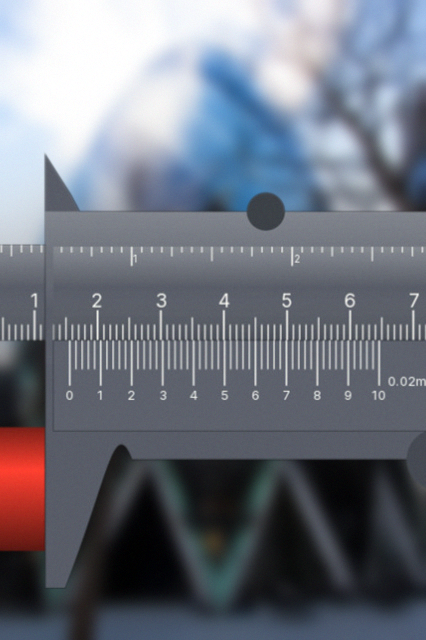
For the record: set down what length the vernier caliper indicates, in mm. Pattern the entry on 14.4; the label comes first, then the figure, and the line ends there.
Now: 15.6
